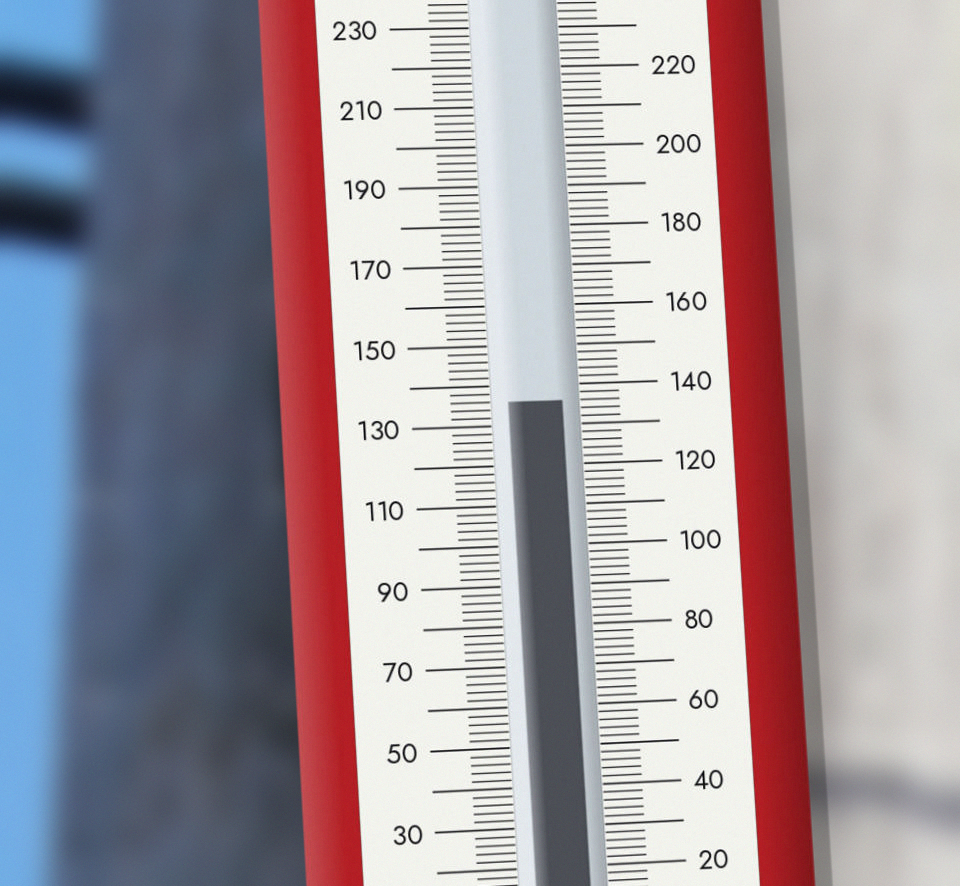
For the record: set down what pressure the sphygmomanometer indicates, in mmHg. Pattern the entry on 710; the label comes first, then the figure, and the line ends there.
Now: 136
